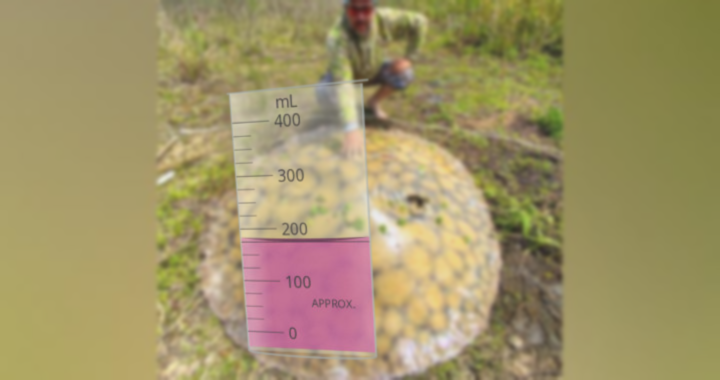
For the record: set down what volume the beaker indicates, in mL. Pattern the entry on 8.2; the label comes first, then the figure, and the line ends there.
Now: 175
